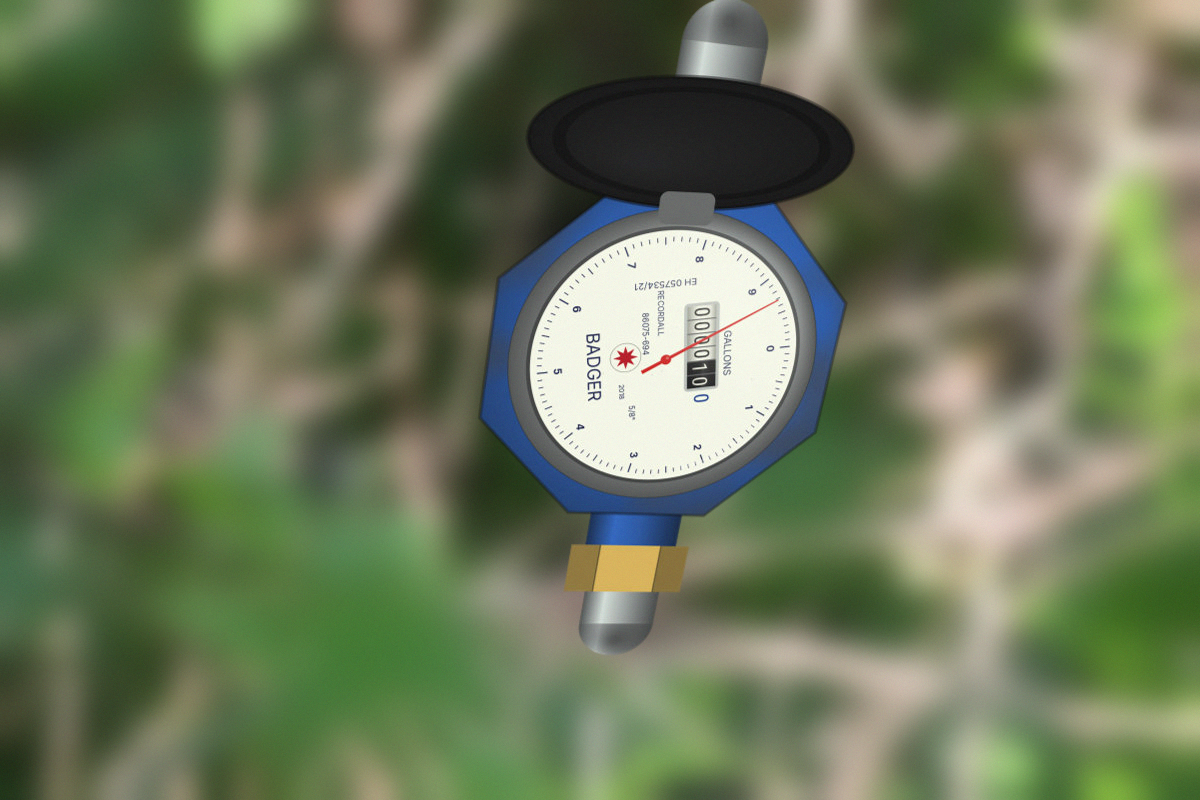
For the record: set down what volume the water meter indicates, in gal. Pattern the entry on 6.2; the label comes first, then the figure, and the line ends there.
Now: 99.3
